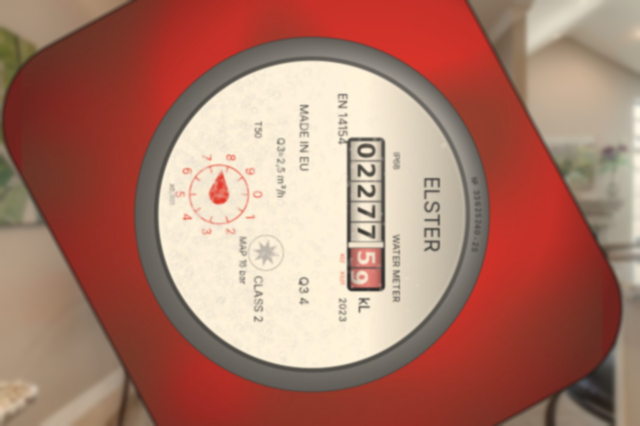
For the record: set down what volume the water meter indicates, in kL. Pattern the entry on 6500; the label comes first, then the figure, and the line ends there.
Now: 2277.587
